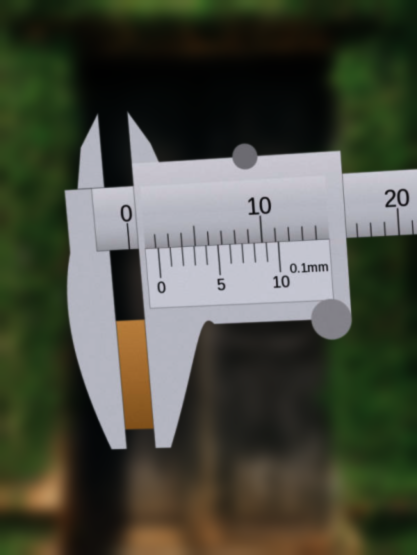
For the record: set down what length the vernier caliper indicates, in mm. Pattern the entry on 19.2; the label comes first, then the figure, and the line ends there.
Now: 2.2
